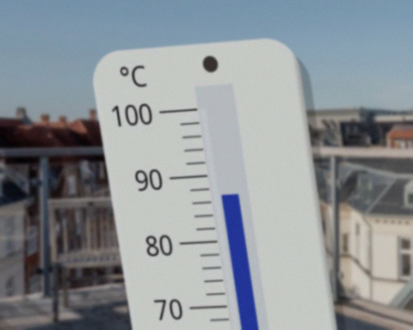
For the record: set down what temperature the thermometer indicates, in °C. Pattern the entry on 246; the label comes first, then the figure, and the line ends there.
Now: 87
